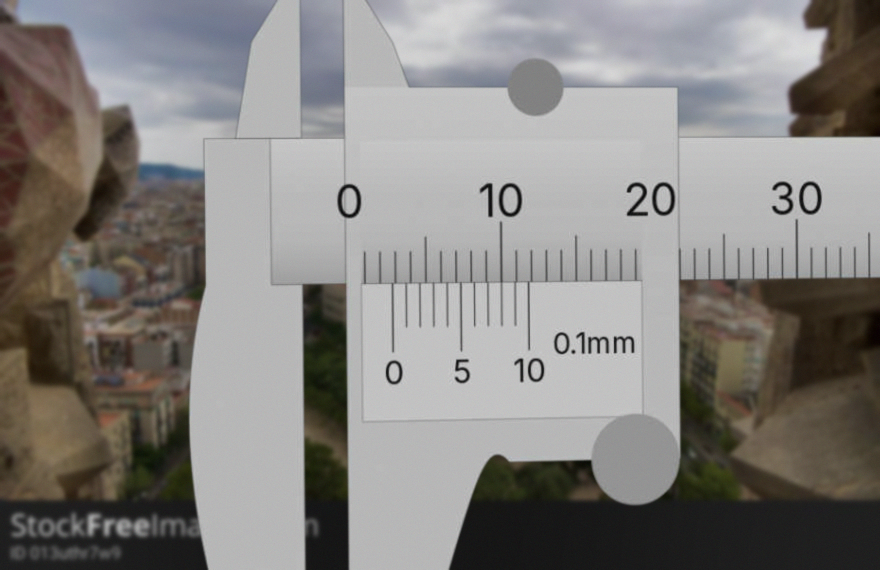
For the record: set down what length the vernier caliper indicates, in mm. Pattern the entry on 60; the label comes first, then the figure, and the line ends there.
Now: 2.8
